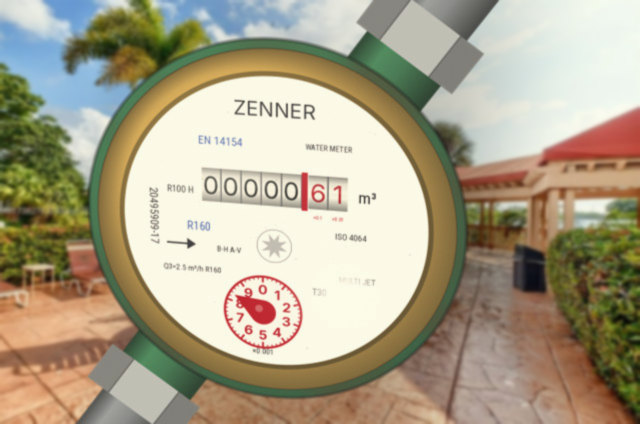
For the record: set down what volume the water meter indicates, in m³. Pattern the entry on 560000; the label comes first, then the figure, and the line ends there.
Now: 0.618
